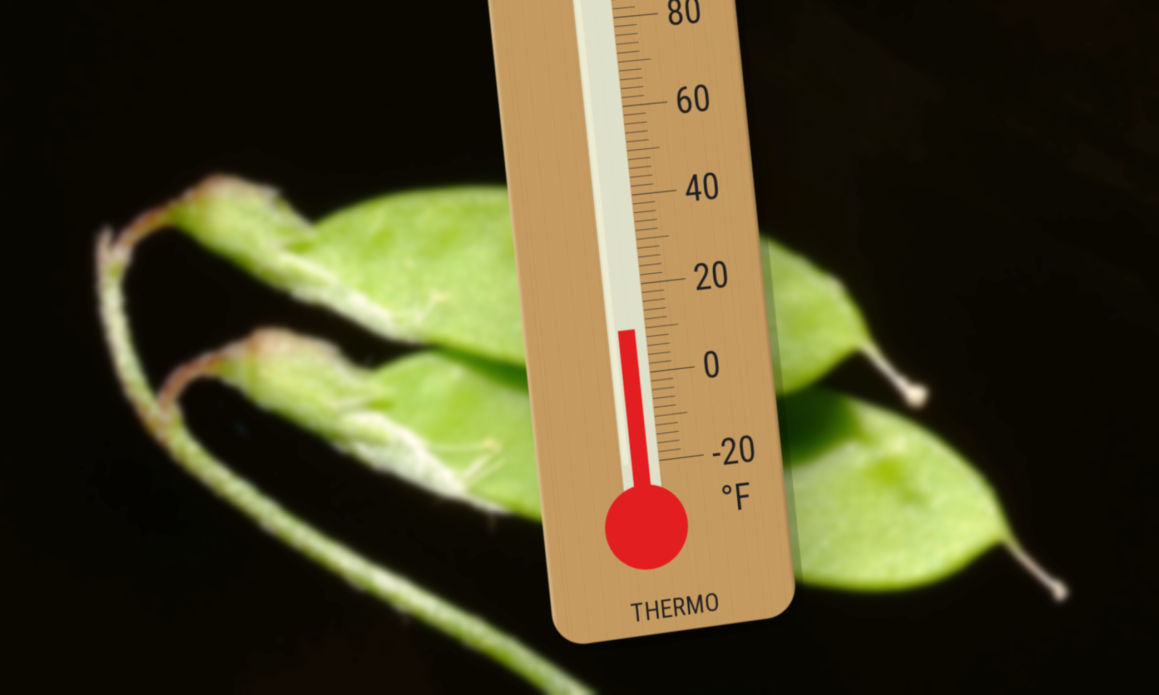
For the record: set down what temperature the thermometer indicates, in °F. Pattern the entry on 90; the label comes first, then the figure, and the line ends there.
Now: 10
